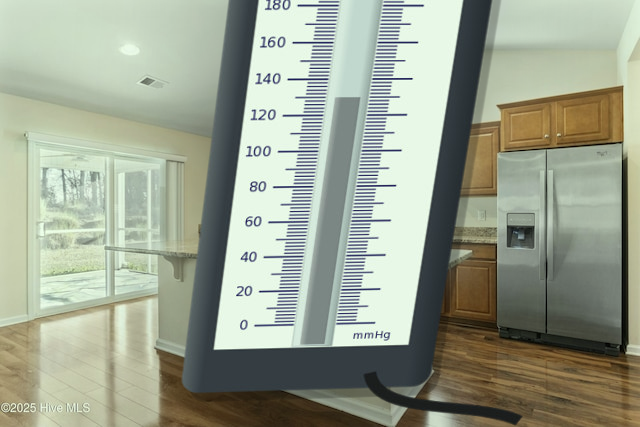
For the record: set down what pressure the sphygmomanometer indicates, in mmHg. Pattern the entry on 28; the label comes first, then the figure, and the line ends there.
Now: 130
